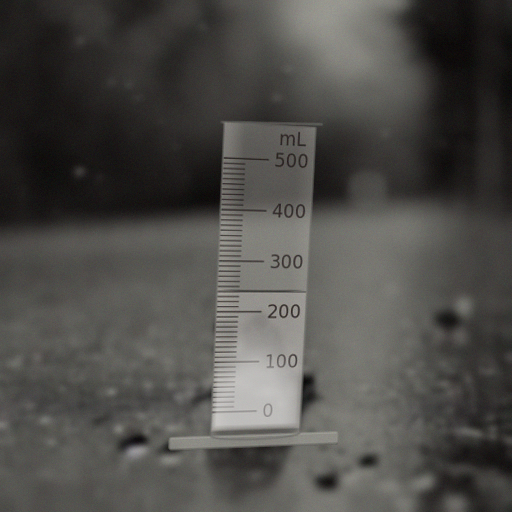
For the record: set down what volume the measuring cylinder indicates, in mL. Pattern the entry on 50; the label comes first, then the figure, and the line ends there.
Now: 240
